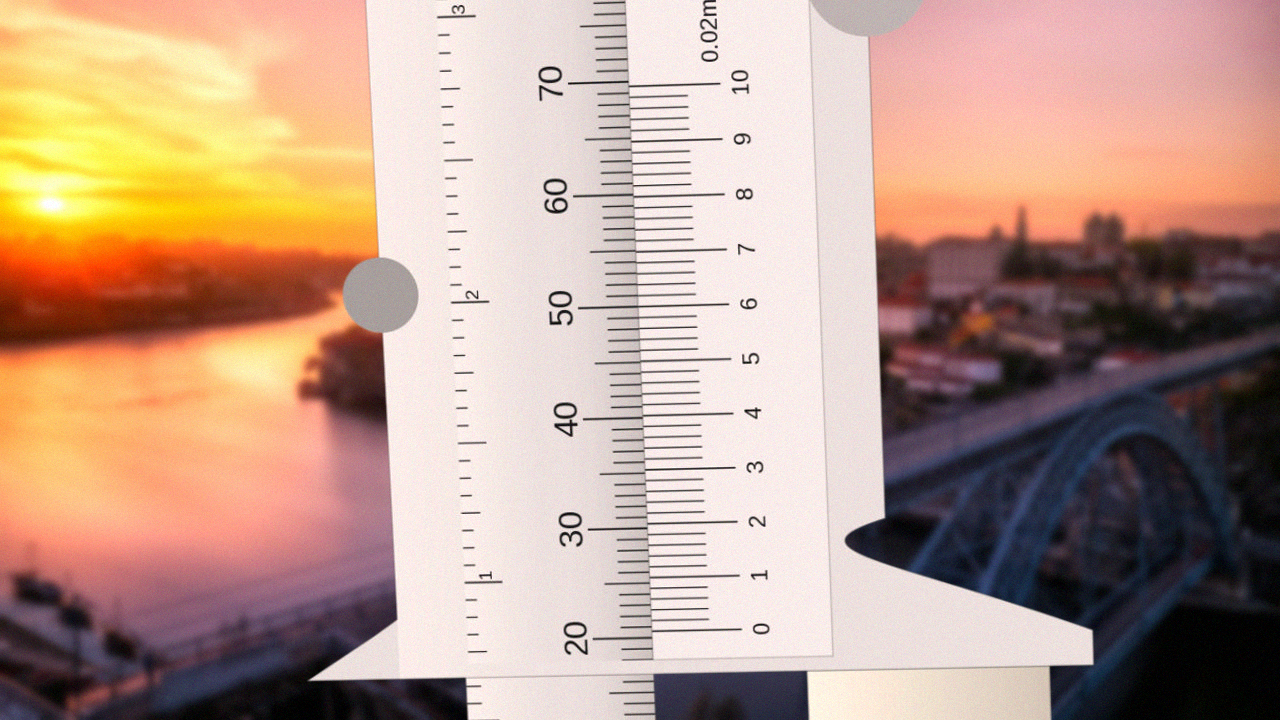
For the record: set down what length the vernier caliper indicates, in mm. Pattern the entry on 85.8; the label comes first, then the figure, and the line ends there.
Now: 20.6
